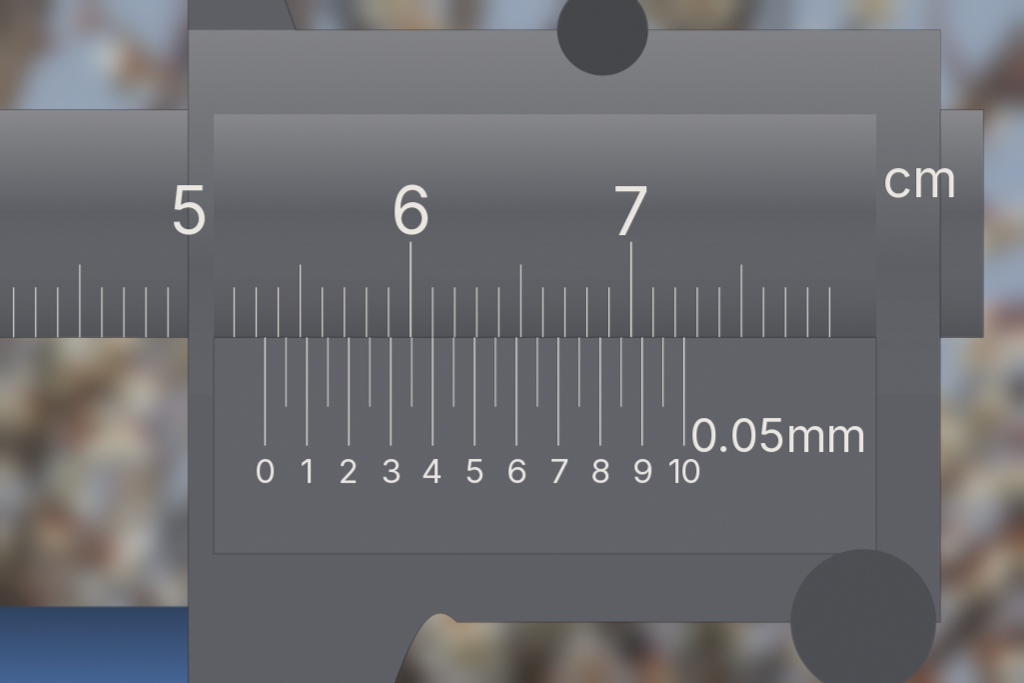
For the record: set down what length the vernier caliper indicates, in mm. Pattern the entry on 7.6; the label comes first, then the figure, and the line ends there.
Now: 53.4
